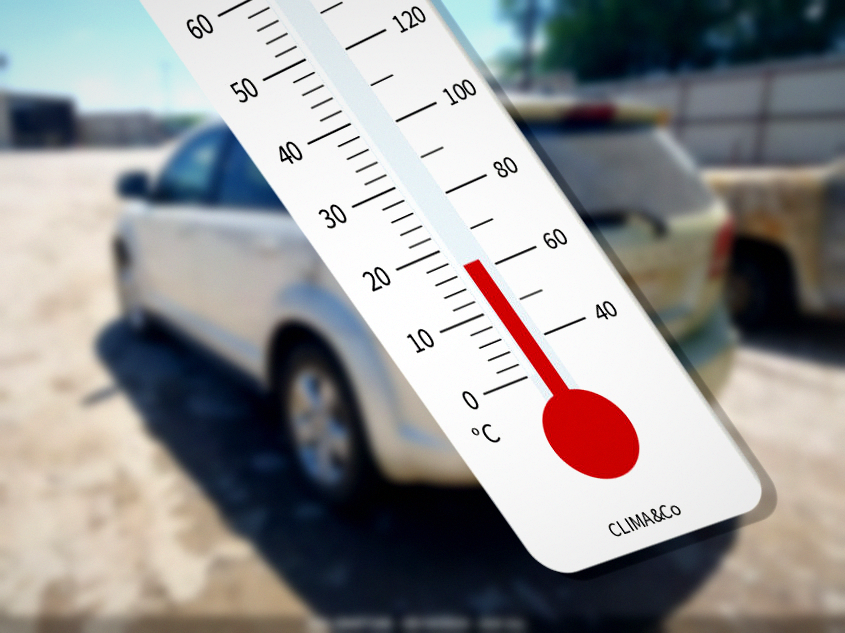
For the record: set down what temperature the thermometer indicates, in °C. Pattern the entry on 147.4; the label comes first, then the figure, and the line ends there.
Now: 17
